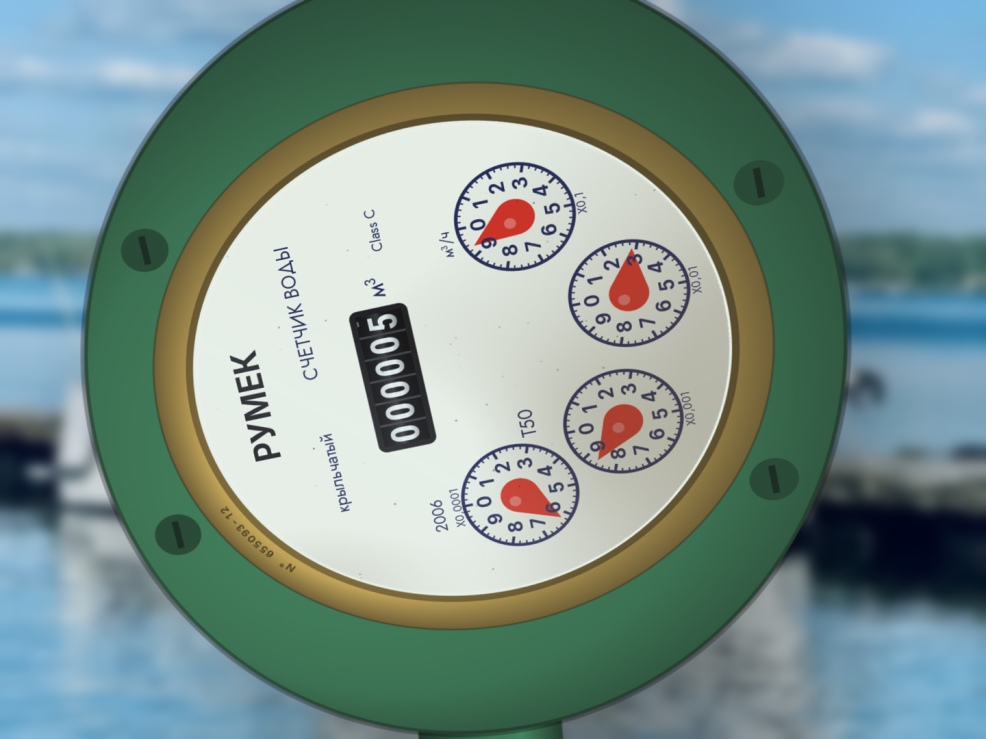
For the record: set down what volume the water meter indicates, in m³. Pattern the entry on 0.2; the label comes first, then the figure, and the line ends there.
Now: 4.9286
